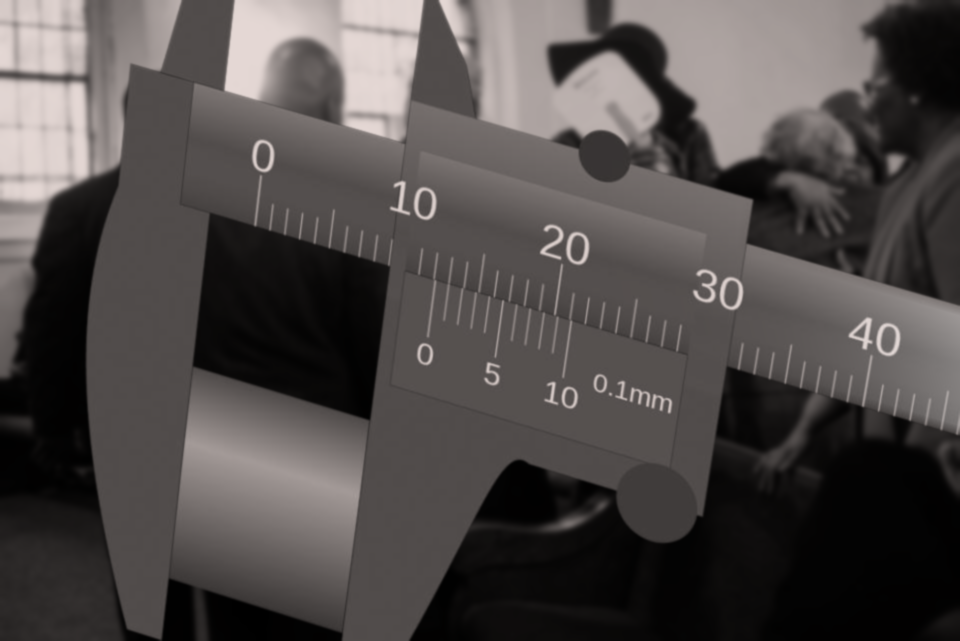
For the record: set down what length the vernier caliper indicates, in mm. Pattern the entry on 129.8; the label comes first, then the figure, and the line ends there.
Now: 12.1
